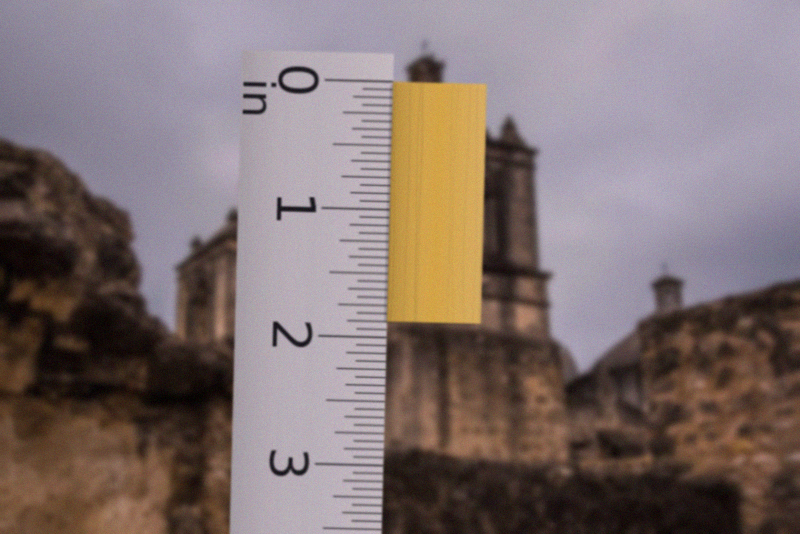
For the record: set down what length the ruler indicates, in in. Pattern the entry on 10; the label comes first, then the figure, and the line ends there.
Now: 1.875
